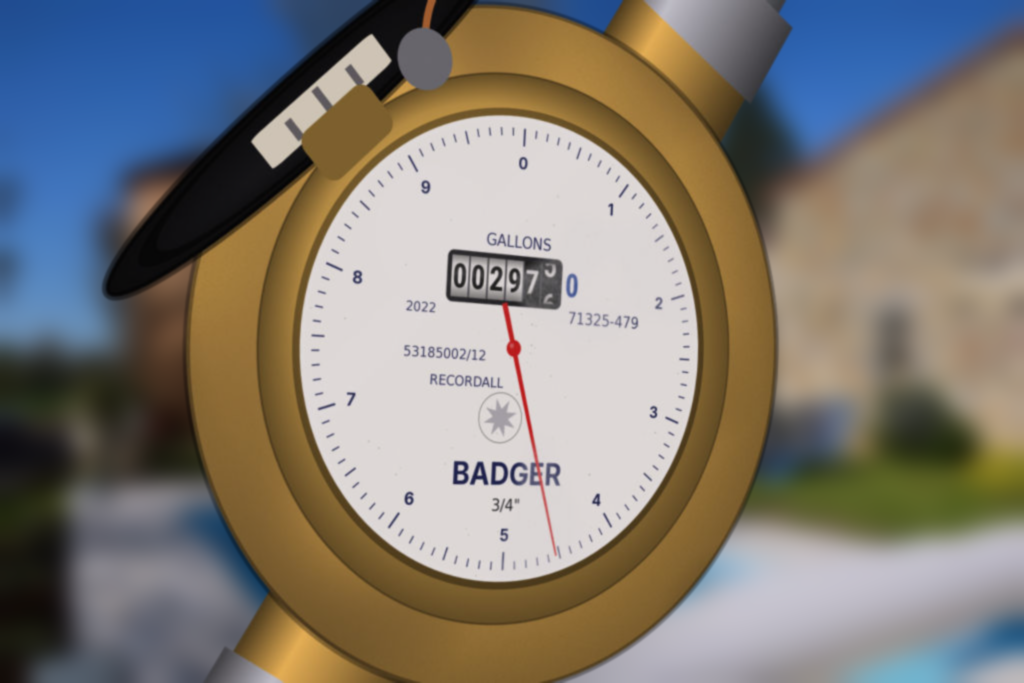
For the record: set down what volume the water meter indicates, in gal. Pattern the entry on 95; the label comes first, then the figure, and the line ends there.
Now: 29754.5
